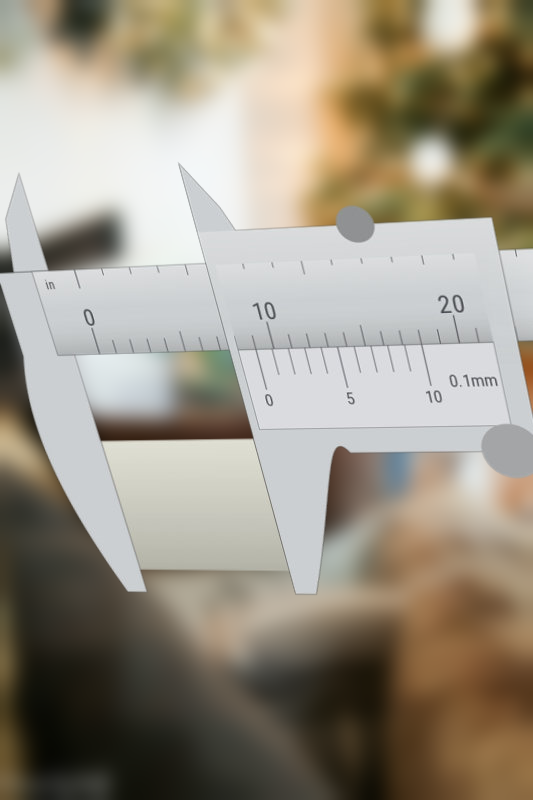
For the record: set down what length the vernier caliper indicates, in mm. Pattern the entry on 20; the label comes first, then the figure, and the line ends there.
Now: 9.0
